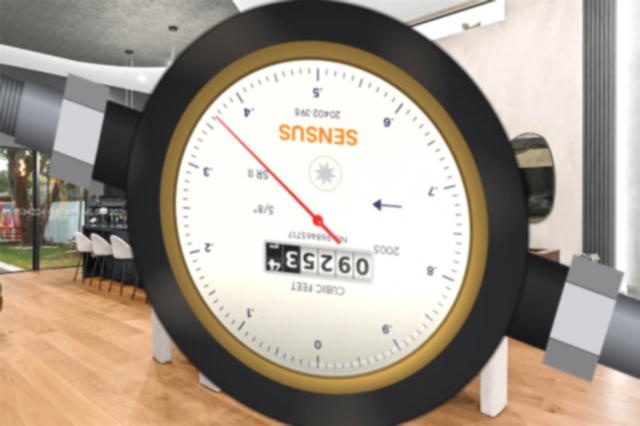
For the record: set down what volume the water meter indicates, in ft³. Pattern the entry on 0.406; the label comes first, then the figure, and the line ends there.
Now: 92534.36
